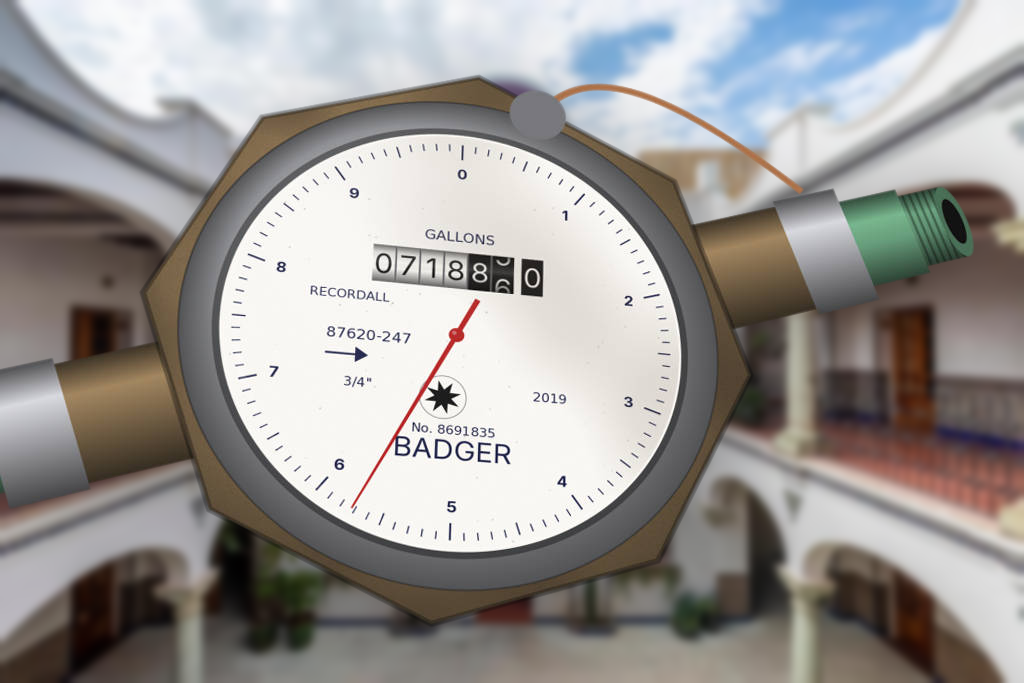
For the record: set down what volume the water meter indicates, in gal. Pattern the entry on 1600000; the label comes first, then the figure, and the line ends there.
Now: 718855.7
